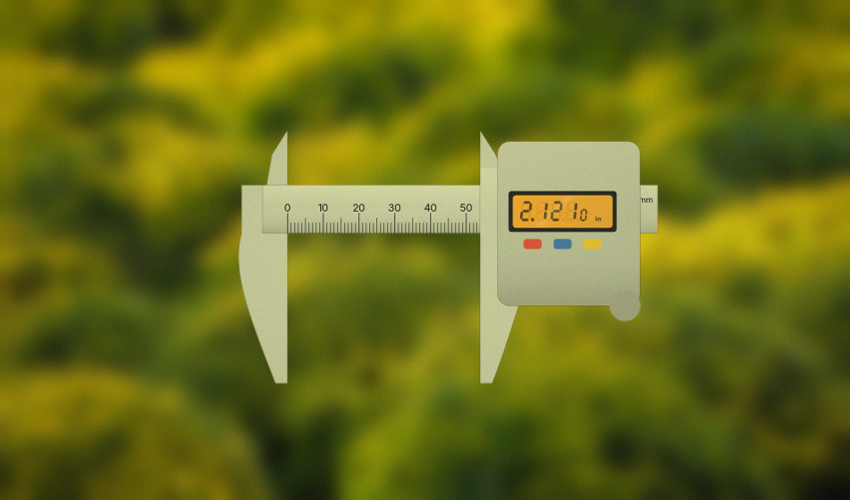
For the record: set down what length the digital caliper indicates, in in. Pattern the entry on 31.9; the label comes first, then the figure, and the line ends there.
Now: 2.1210
